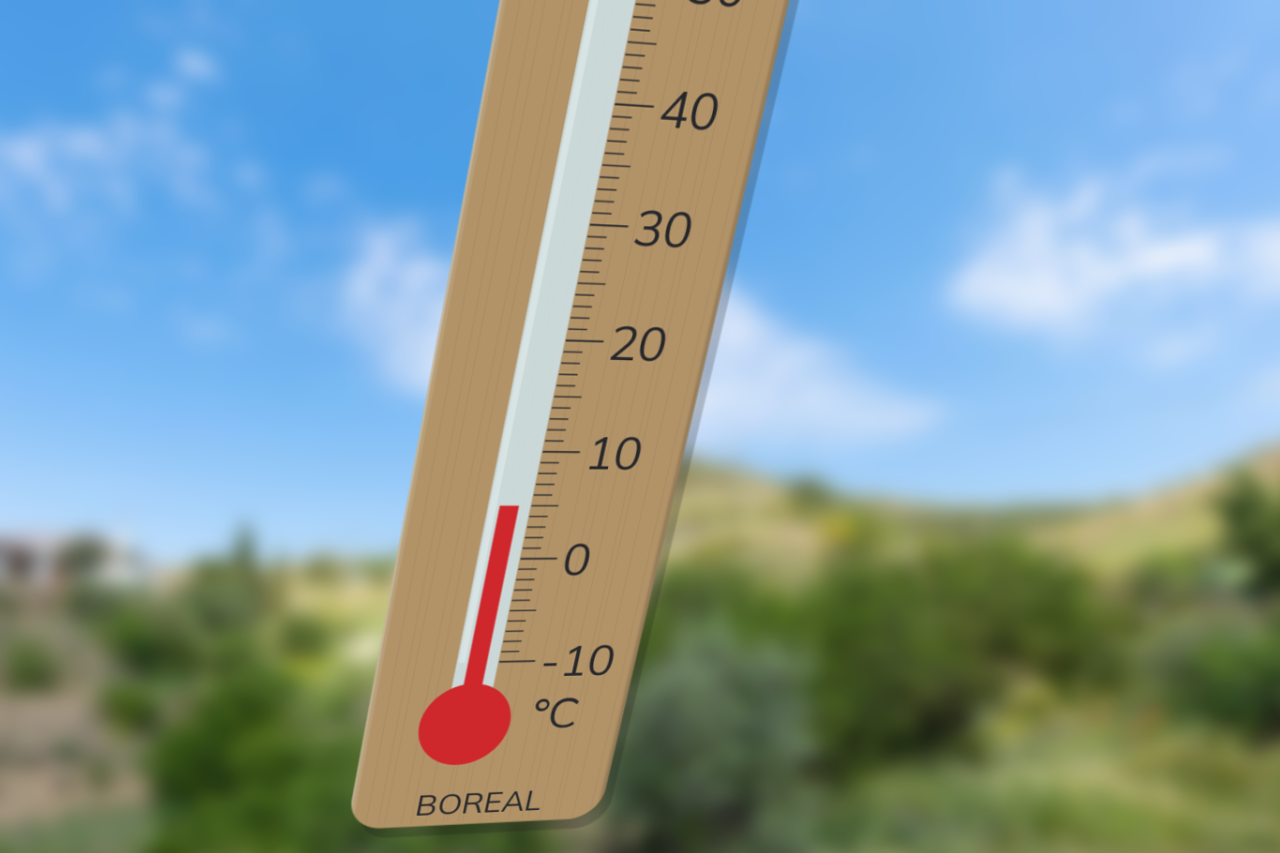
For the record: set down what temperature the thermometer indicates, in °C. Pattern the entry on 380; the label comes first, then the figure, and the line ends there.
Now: 5
